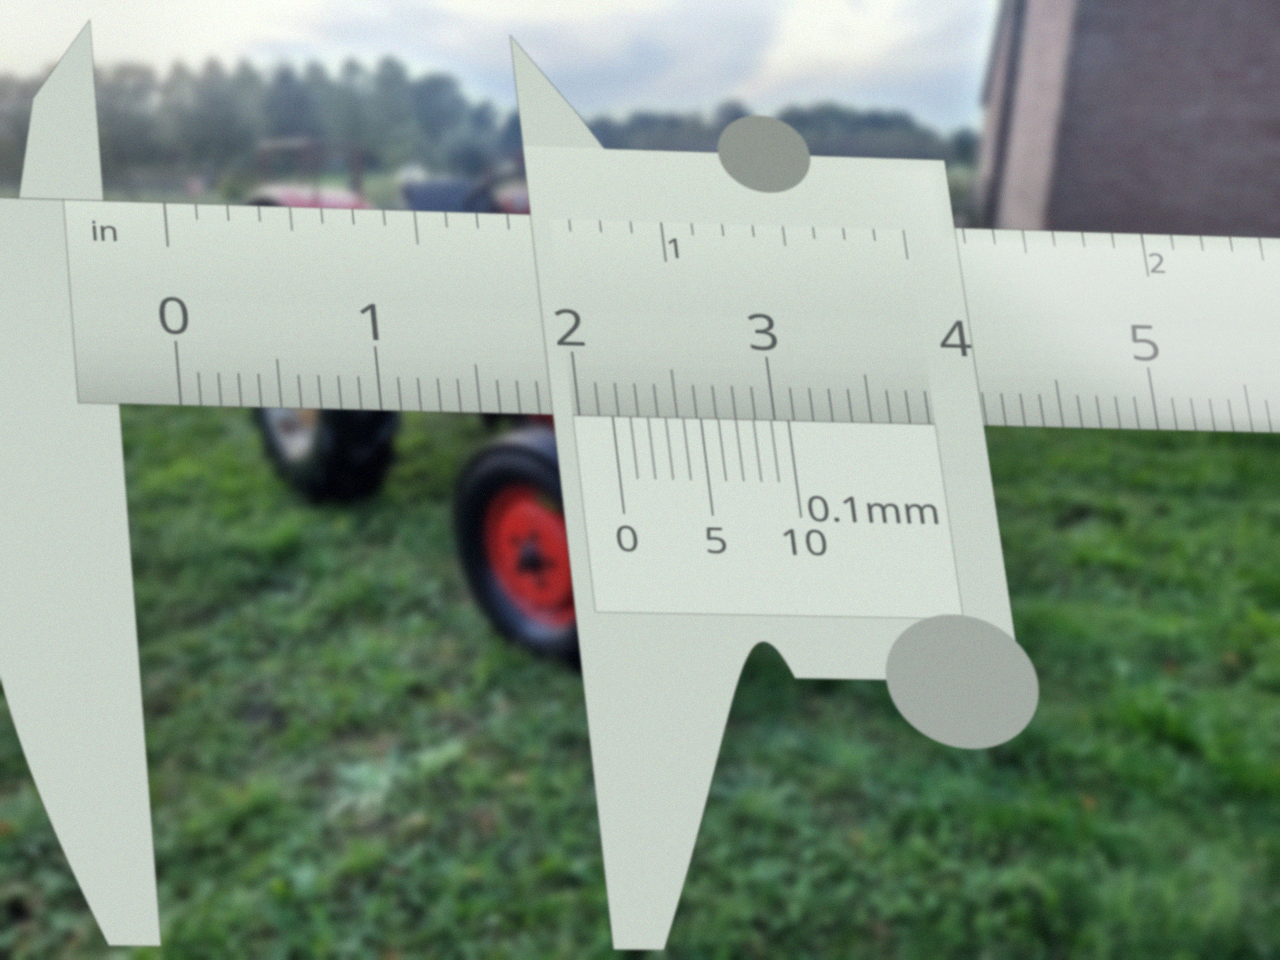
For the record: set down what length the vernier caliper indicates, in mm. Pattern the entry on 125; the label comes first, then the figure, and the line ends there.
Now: 21.7
